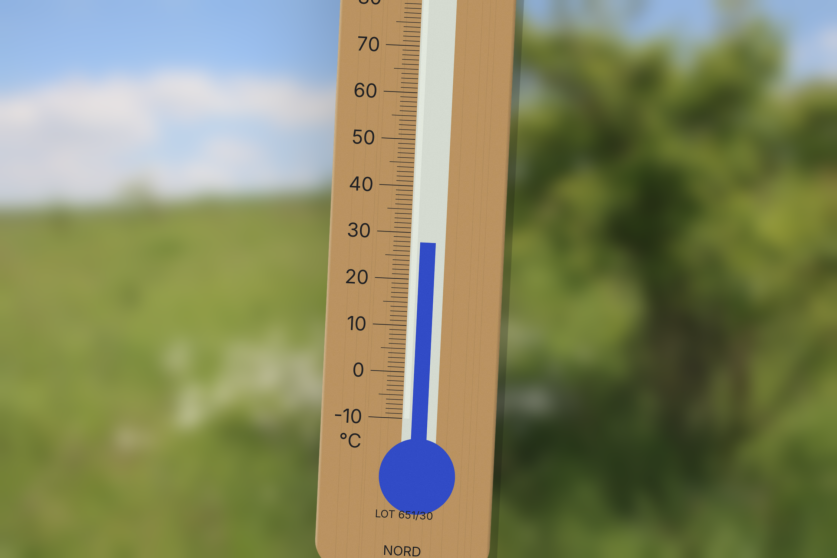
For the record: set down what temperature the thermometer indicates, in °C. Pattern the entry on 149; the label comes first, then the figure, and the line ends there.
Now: 28
